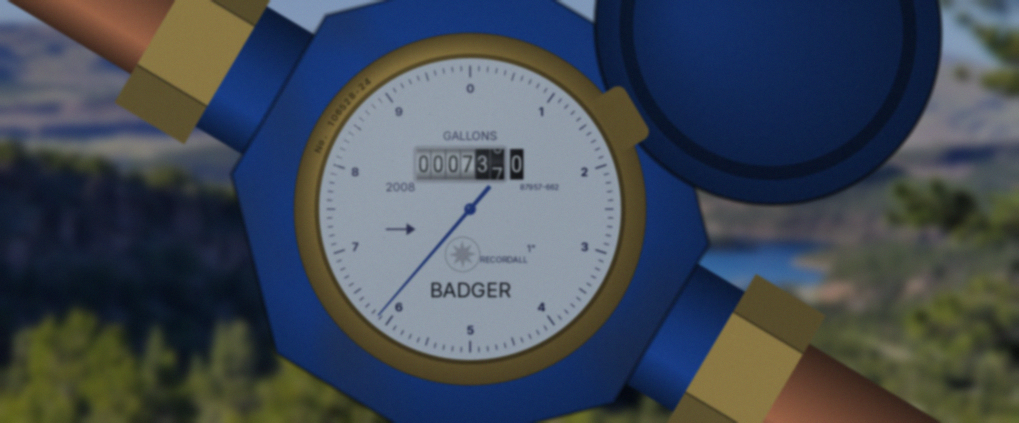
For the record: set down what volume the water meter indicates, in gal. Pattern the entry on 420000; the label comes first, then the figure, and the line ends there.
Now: 7366.1
